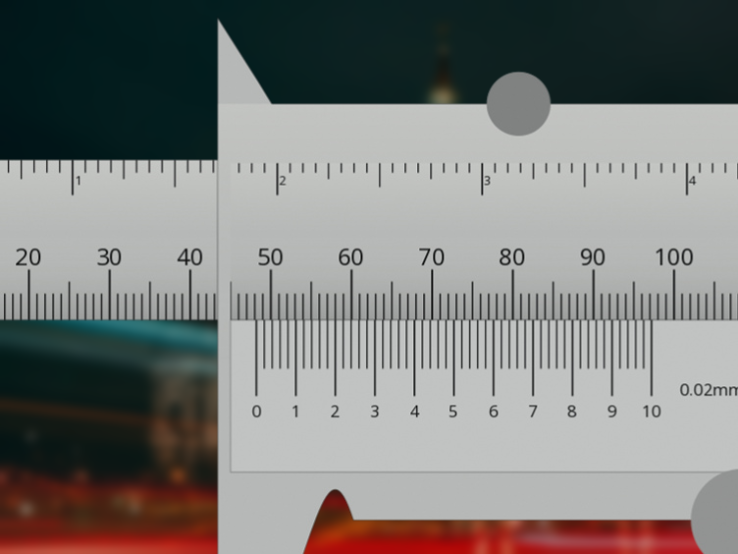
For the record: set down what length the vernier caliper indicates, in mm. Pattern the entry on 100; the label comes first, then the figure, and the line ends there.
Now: 48.2
